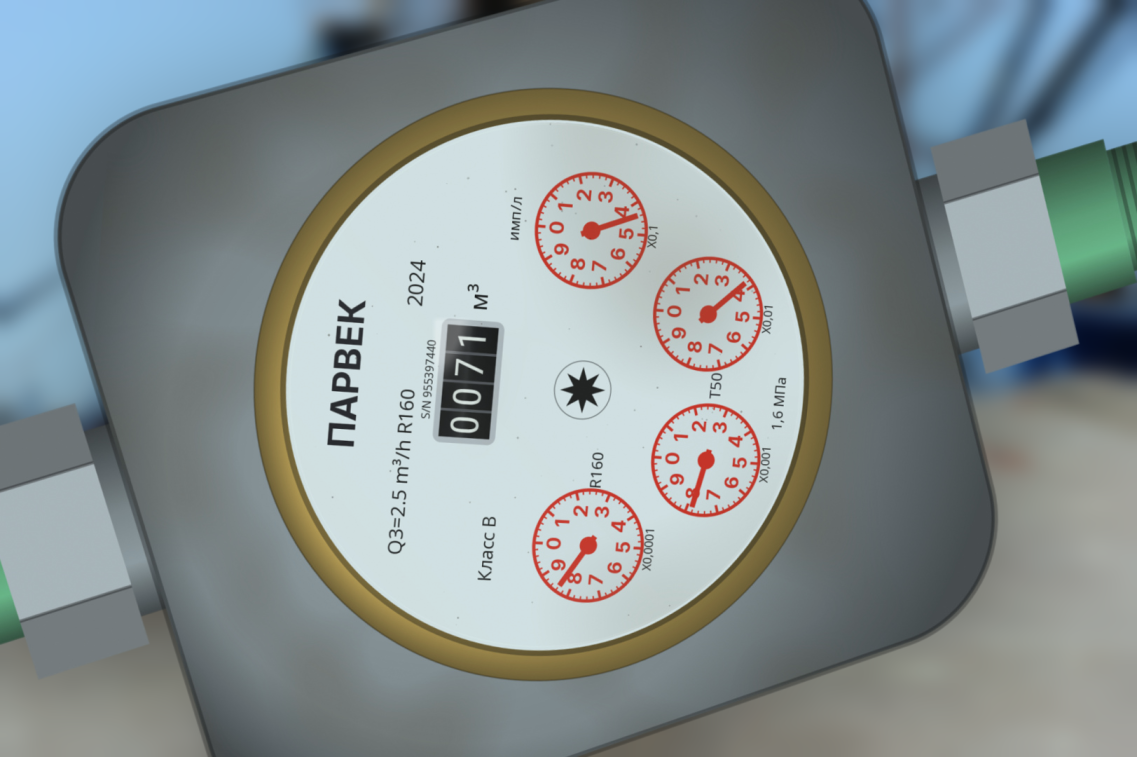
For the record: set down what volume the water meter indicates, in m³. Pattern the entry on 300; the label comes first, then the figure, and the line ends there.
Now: 71.4378
